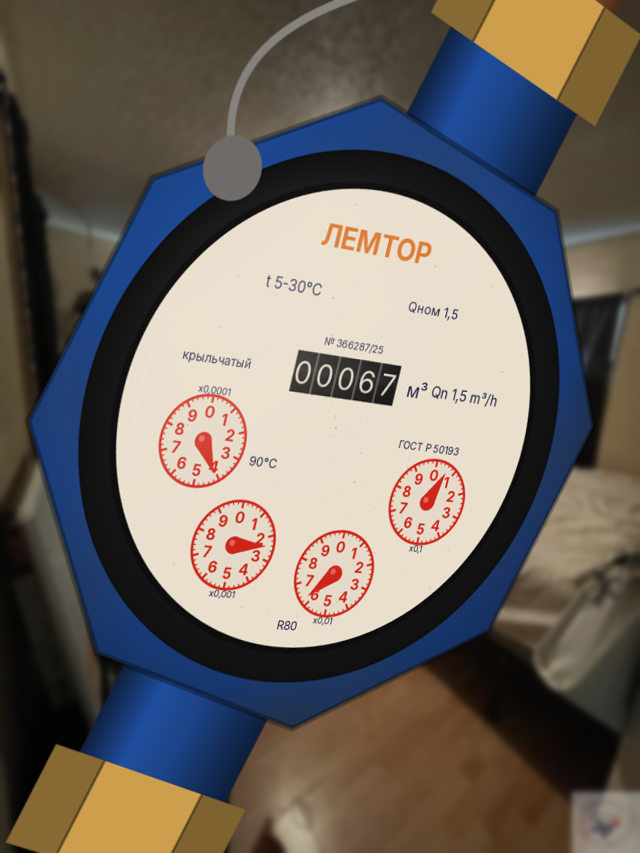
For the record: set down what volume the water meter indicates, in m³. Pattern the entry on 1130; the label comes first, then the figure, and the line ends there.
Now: 67.0624
